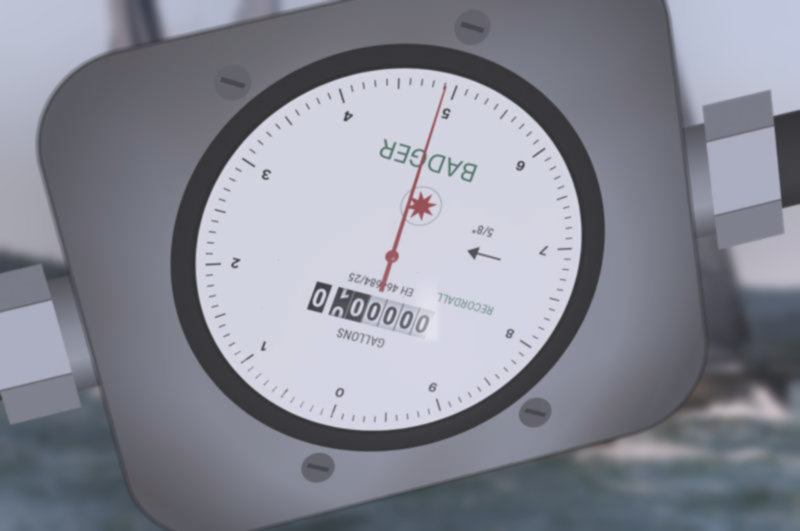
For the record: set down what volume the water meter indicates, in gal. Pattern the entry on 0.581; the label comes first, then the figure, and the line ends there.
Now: 4.9
